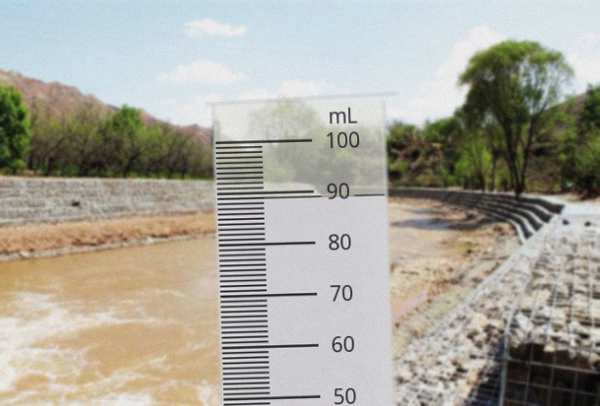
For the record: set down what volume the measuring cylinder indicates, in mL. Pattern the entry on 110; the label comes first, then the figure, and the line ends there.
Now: 89
